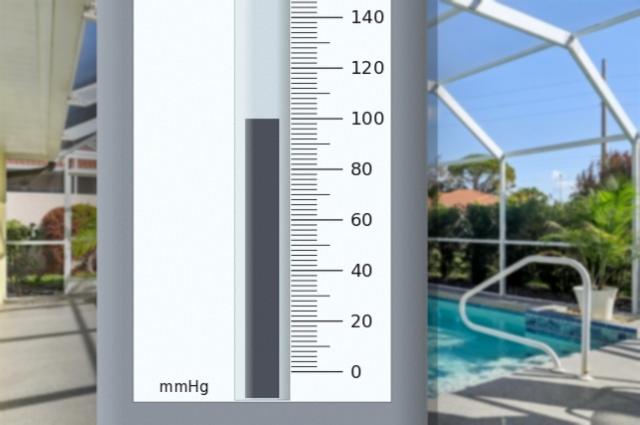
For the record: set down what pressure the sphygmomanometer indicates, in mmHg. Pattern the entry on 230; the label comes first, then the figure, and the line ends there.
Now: 100
